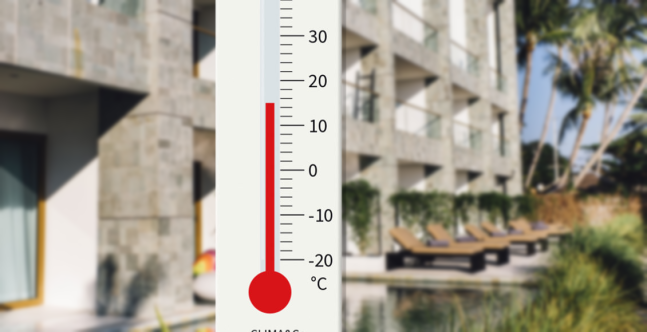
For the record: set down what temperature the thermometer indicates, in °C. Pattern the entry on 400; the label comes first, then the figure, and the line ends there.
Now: 15
